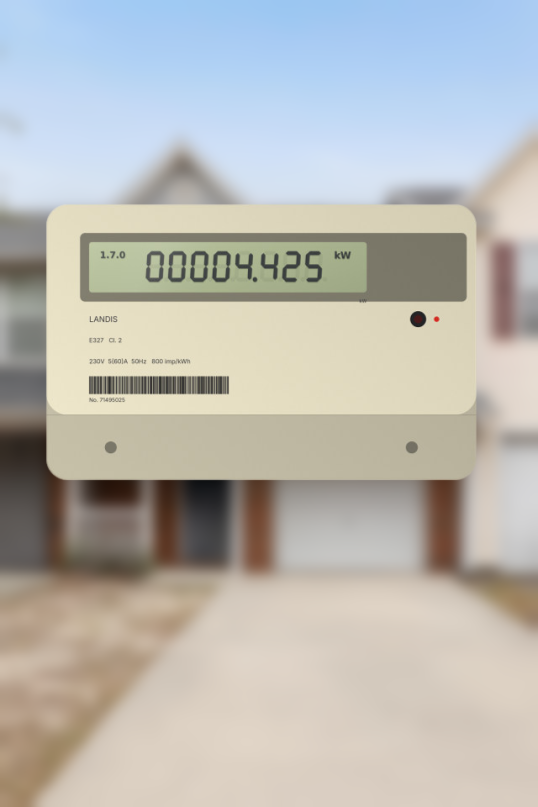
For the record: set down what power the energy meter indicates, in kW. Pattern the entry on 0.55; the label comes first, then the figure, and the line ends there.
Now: 4.425
